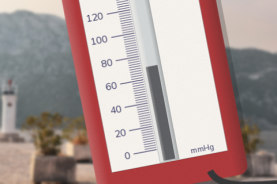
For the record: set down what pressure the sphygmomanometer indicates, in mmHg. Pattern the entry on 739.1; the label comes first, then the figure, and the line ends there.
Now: 70
